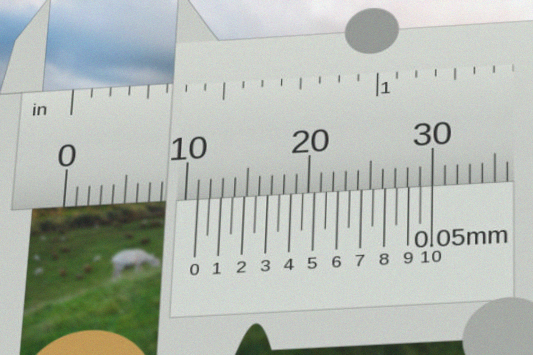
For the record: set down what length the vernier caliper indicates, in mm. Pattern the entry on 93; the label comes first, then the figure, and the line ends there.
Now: 11.0
